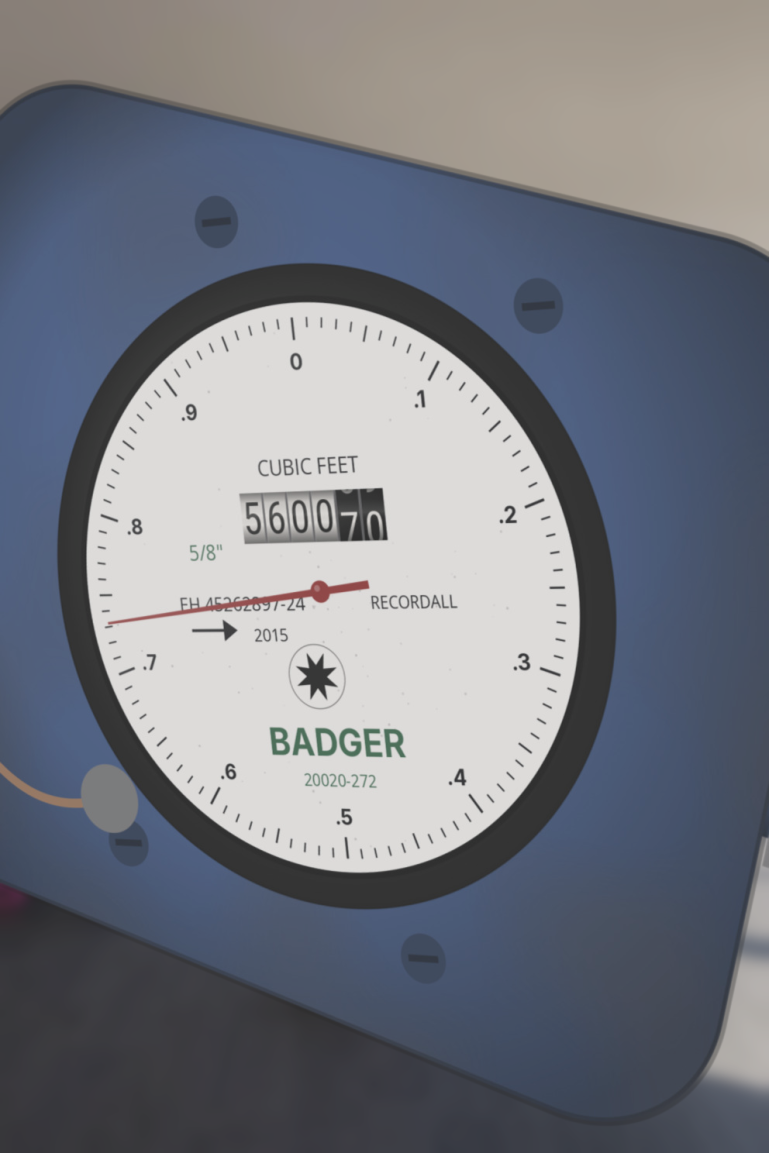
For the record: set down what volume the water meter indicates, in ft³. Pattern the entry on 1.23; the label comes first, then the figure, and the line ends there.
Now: 560069.73
